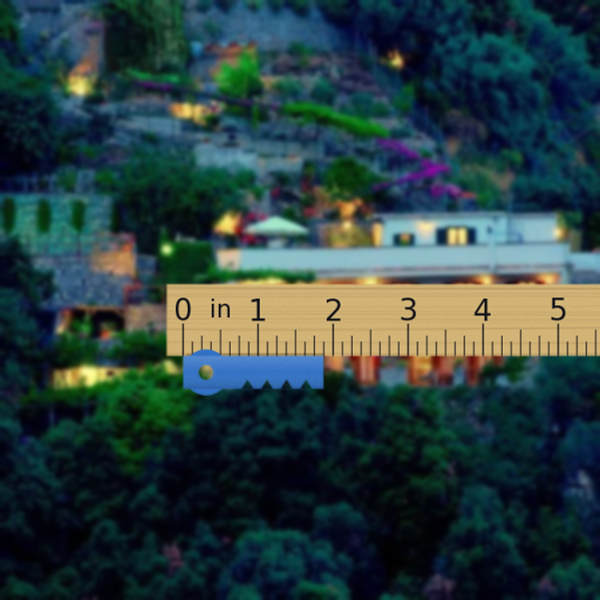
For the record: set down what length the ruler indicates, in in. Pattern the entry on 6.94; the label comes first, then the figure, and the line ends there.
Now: 1.875
